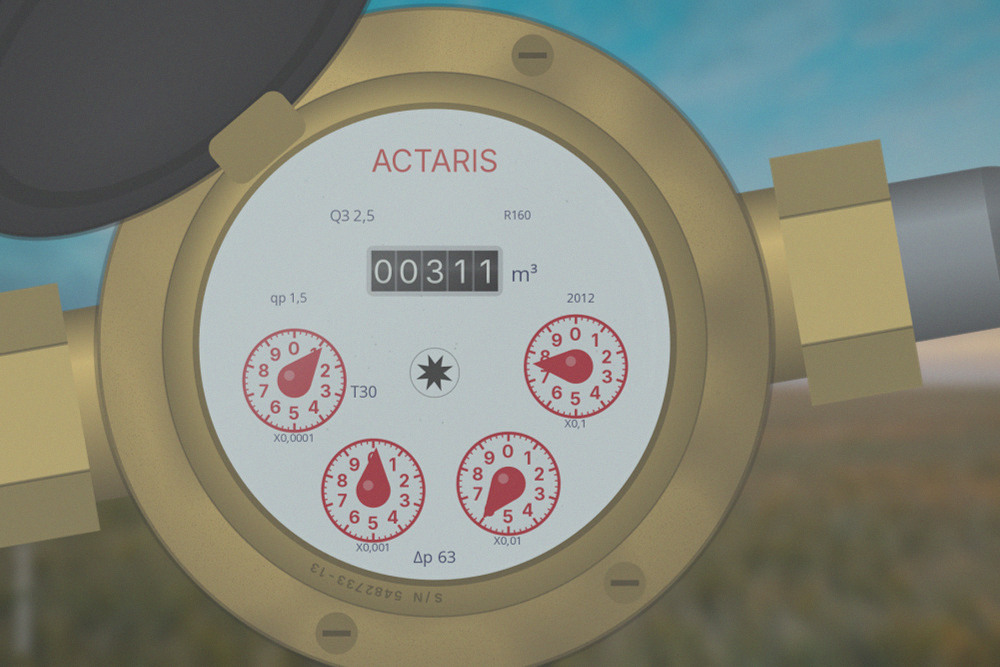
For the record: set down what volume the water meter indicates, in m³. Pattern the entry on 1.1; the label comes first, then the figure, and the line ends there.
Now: 311.7601
